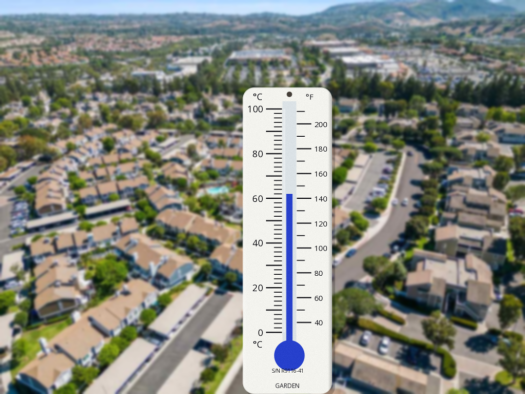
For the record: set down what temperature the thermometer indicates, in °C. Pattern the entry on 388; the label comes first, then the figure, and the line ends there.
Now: 62
